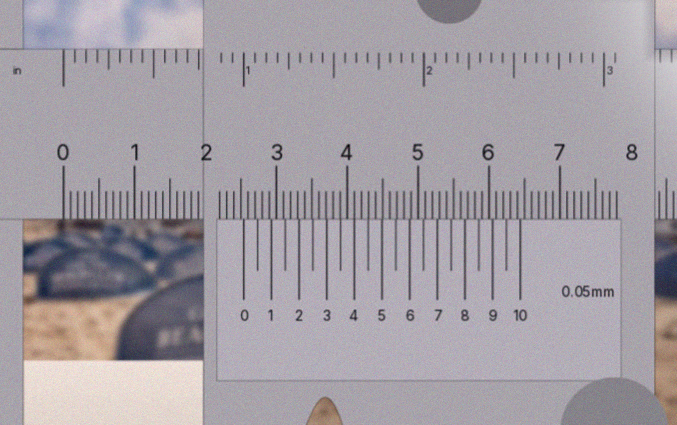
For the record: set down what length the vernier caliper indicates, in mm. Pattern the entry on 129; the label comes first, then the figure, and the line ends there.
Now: 25.4
